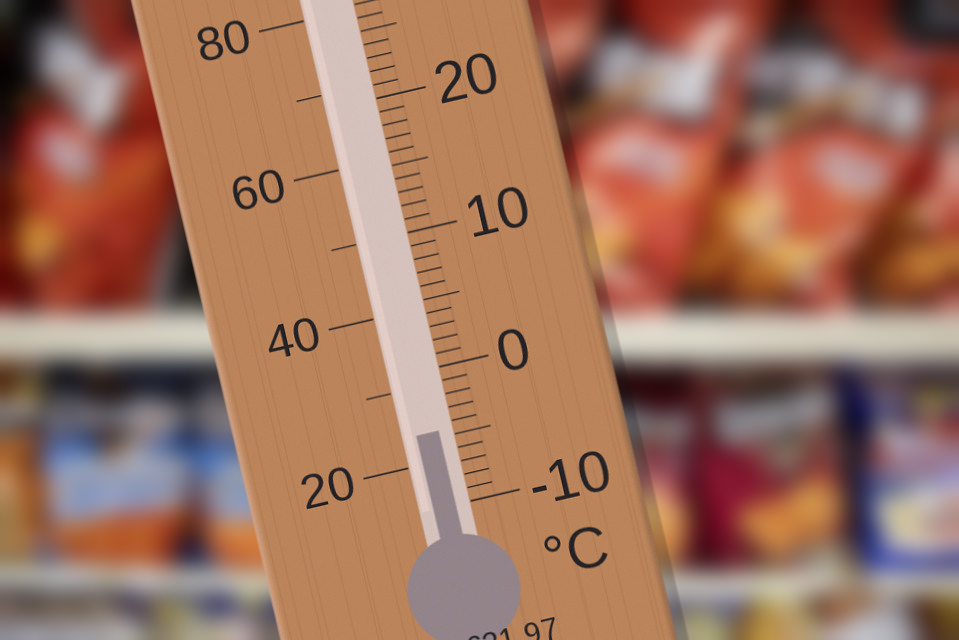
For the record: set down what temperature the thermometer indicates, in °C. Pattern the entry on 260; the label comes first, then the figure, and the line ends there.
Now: -4.5
